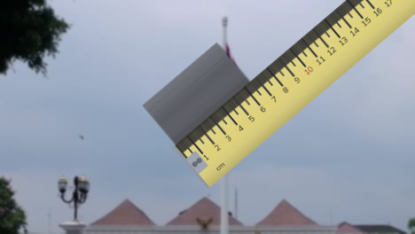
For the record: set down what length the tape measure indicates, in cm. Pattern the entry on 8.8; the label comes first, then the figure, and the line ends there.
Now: 6.5
